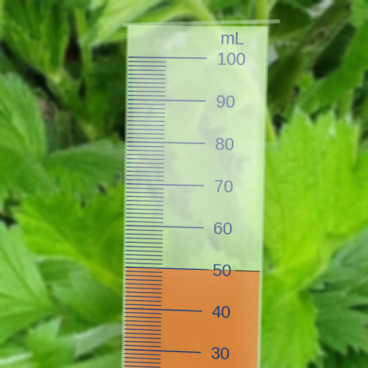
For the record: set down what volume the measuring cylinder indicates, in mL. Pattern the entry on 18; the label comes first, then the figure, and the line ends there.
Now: 50
